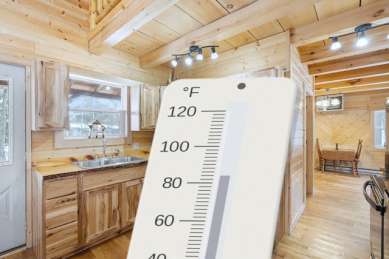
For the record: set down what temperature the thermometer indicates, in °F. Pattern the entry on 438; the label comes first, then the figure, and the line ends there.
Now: 84
